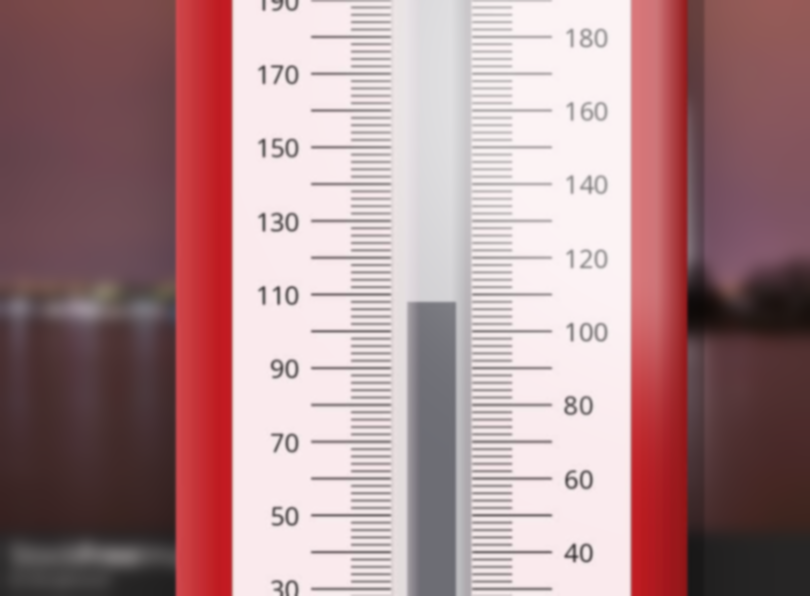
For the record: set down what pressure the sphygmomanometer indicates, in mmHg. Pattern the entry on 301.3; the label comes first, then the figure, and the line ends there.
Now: 108
